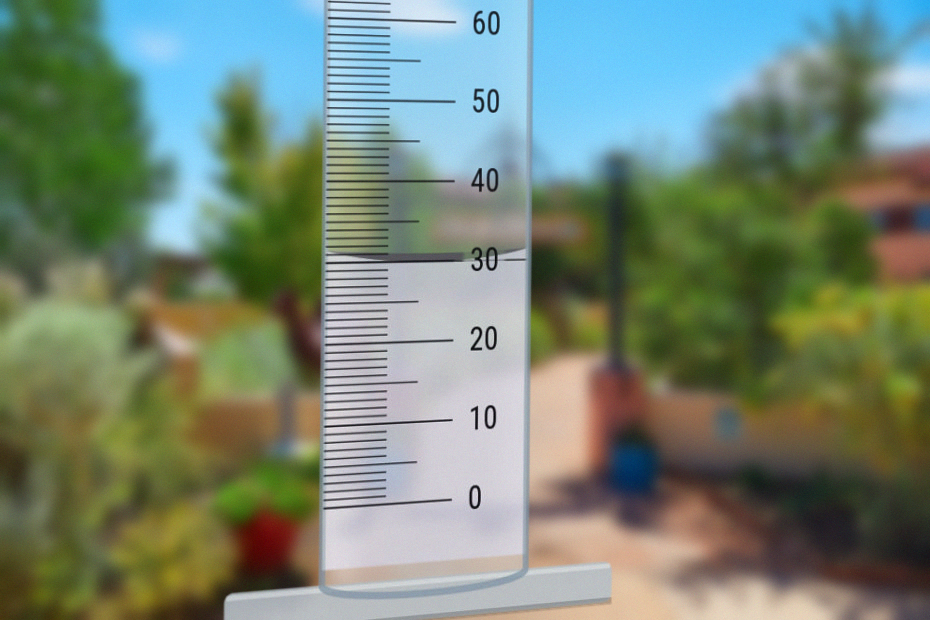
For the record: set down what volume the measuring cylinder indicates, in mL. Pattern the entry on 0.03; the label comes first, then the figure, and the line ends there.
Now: 30
